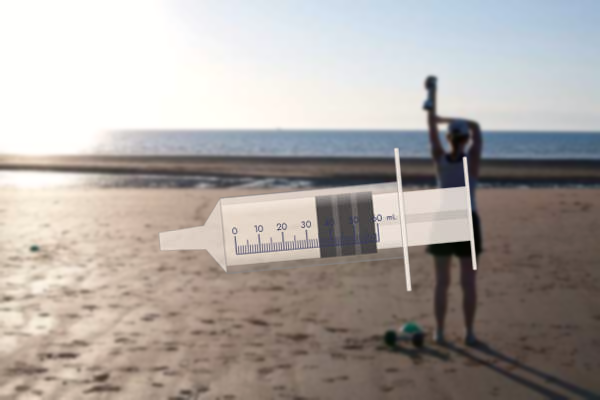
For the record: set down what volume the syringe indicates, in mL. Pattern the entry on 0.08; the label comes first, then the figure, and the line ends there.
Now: 35
